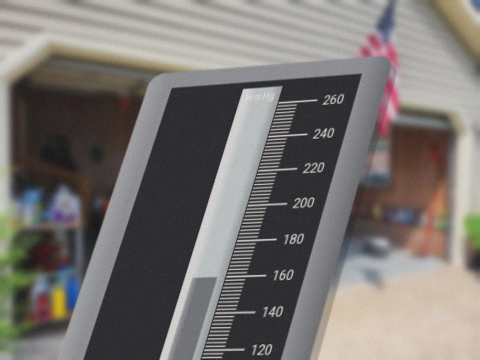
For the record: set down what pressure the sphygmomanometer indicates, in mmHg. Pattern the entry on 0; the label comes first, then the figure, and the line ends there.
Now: 160
